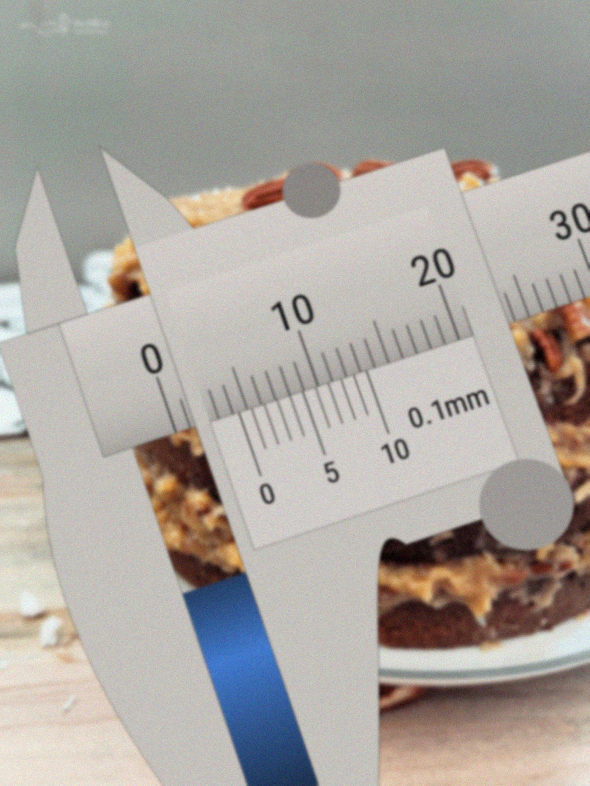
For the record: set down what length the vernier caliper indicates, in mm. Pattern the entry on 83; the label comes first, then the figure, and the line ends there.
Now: 4.4
